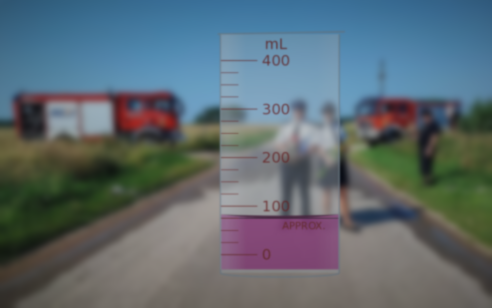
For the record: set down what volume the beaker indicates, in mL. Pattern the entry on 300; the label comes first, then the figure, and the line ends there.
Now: 75
